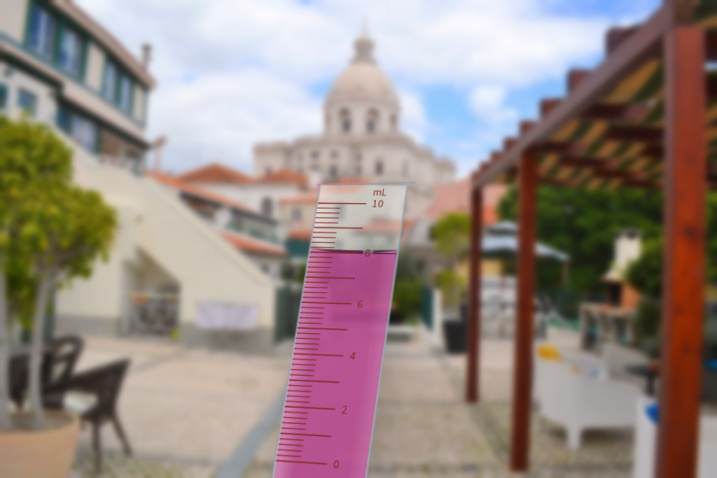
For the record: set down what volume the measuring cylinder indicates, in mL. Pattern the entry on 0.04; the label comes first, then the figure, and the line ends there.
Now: 8
